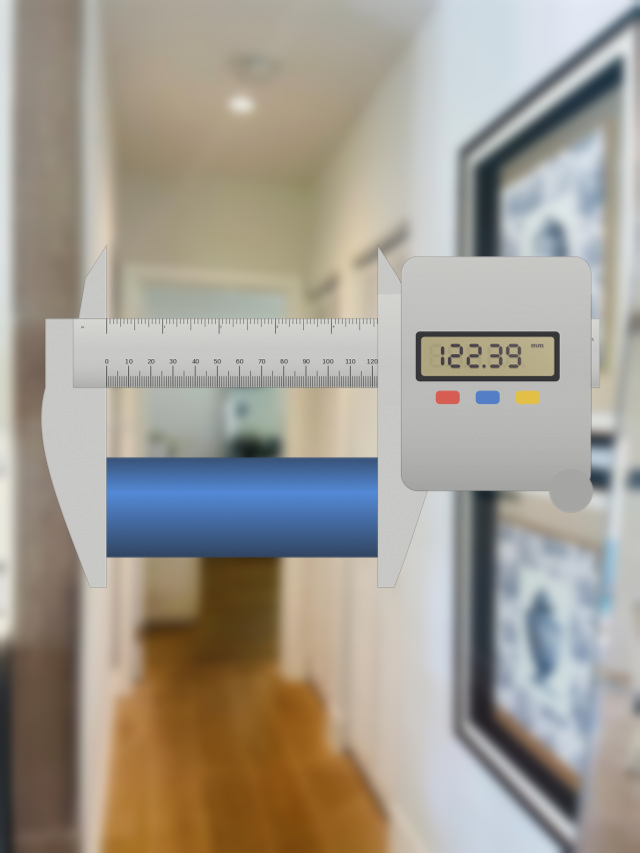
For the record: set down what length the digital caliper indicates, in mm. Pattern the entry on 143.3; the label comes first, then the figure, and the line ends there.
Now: 122.39
